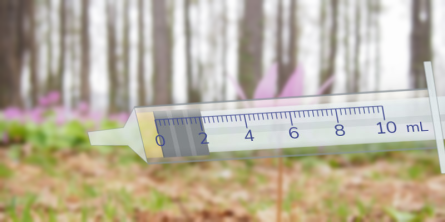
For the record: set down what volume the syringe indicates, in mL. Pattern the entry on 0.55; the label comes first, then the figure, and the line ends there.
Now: 0
